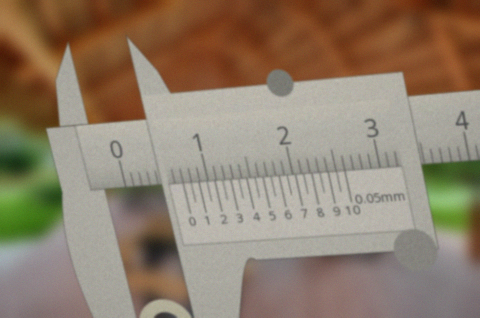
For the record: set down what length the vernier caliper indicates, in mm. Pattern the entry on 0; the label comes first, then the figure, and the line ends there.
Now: 7.0
